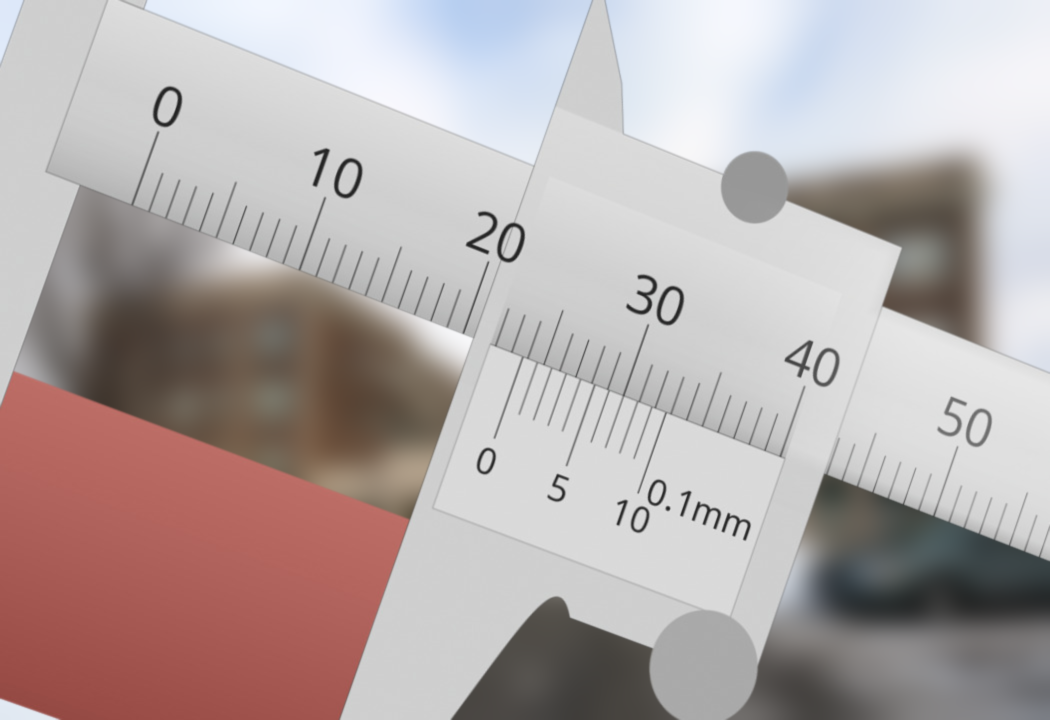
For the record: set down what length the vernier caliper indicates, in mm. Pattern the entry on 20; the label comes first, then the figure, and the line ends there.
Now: 23.7
